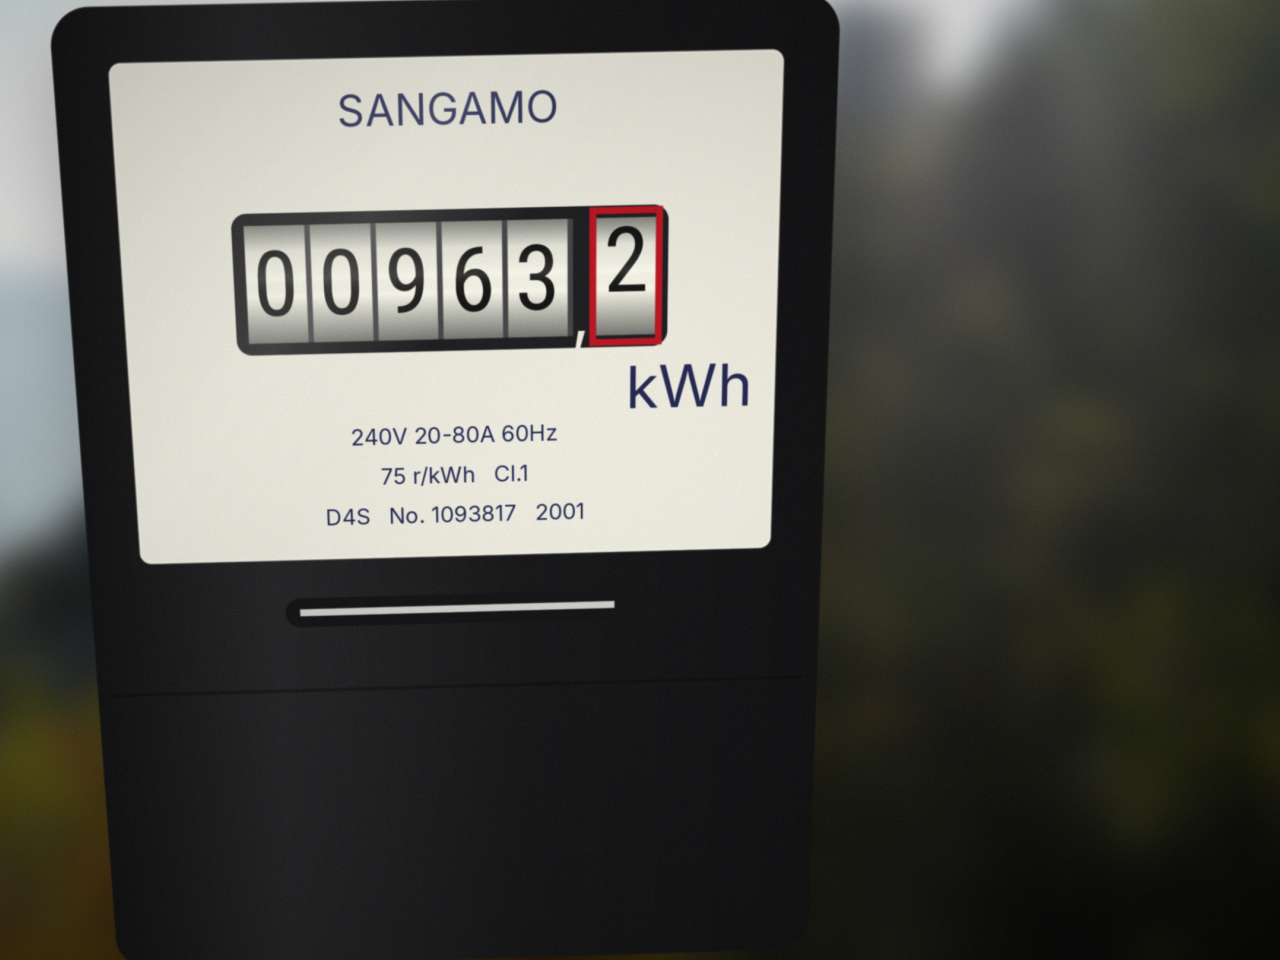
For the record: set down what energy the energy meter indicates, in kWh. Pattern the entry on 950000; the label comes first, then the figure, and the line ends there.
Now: 963.2
